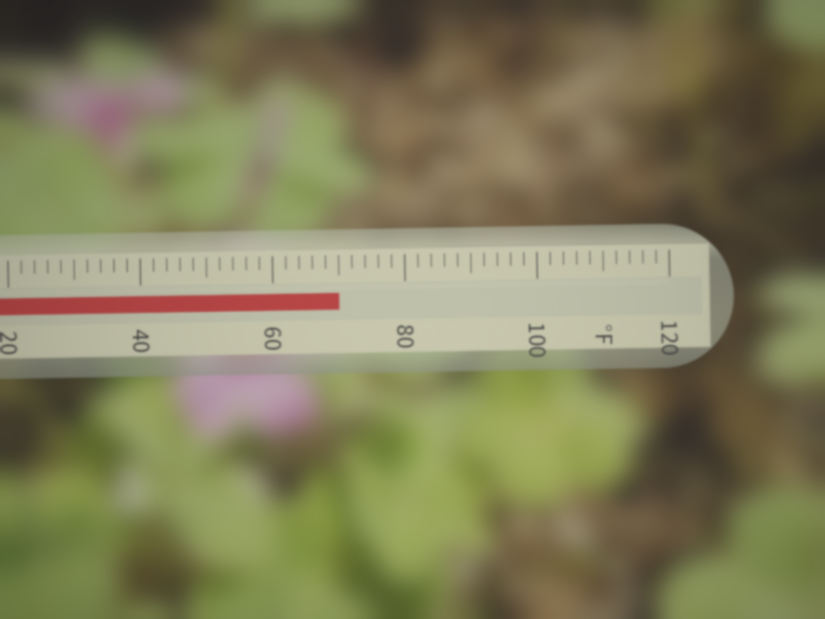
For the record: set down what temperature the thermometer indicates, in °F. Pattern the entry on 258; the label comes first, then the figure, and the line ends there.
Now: 70
